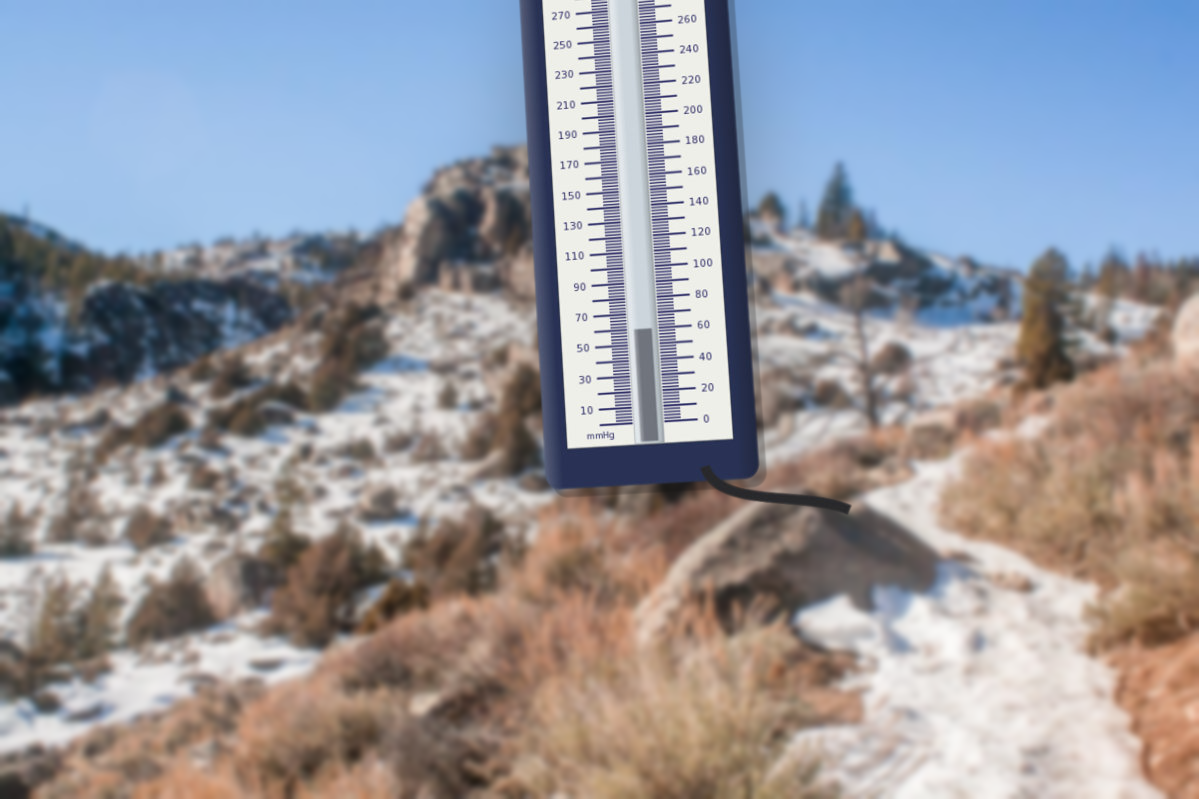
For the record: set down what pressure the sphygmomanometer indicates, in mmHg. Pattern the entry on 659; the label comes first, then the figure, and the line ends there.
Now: 60
